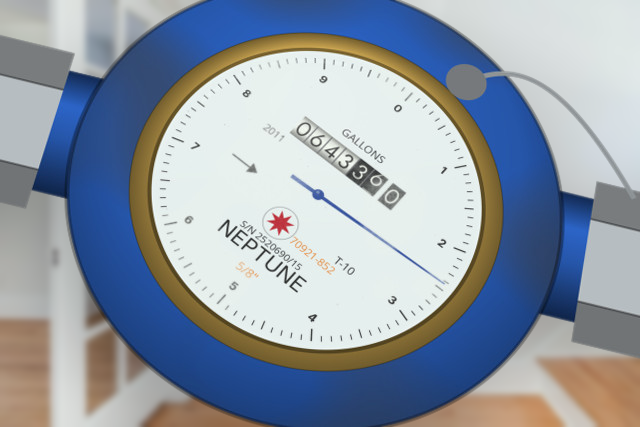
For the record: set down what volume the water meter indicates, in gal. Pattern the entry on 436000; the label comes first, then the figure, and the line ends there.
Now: 643362.4
